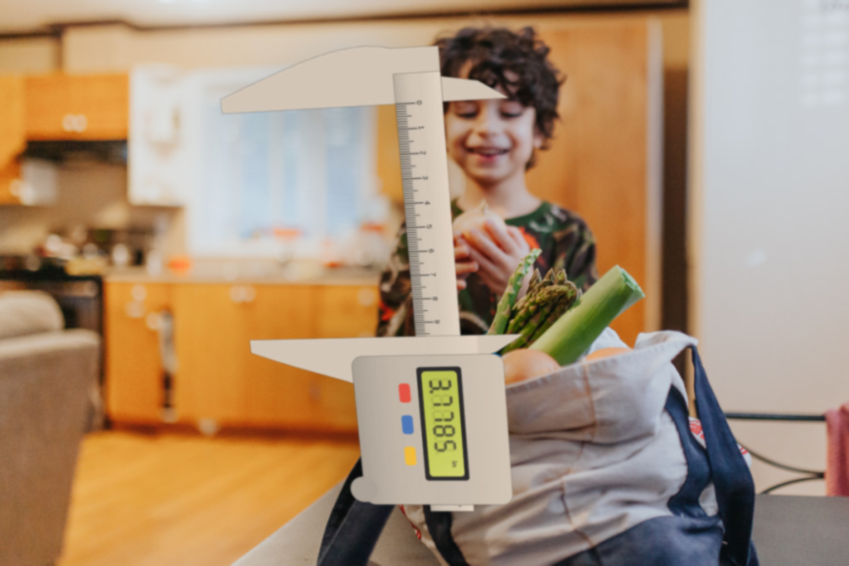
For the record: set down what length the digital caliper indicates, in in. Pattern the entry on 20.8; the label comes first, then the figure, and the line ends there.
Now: 3.7785
